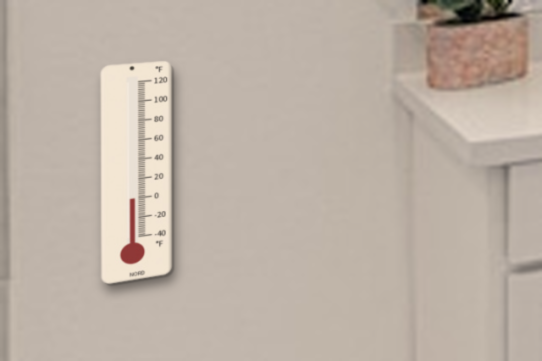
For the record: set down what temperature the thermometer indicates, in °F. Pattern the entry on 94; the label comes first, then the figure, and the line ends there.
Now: 0
